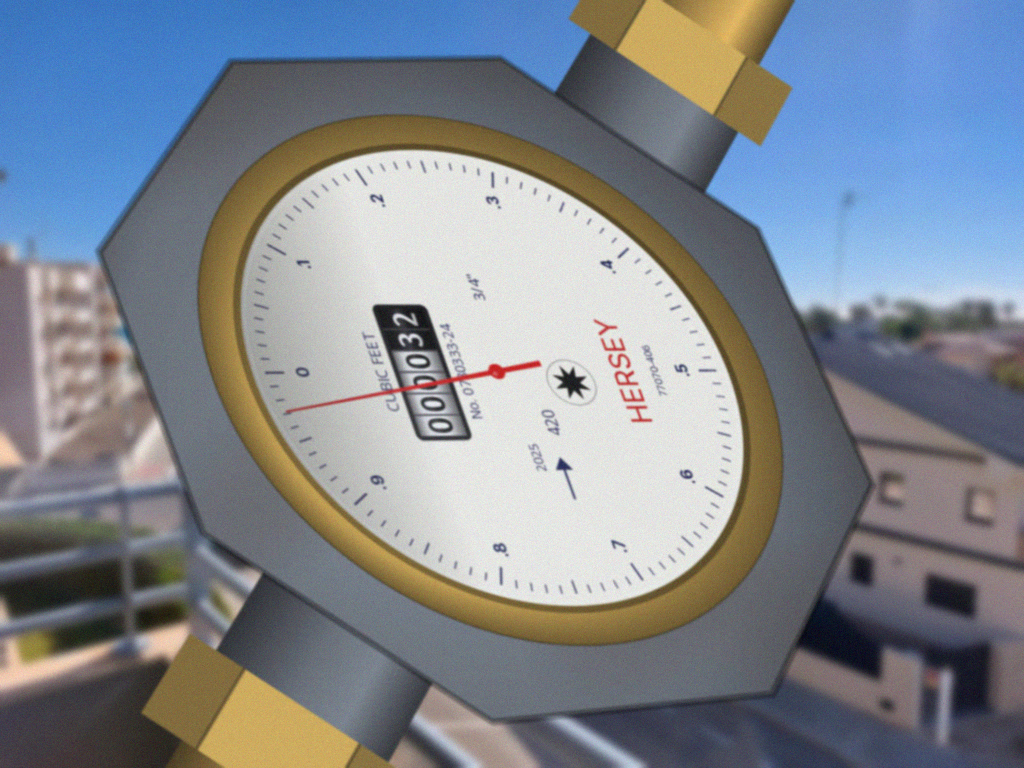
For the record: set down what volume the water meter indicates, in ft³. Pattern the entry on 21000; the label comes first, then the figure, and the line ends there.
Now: 31.97
